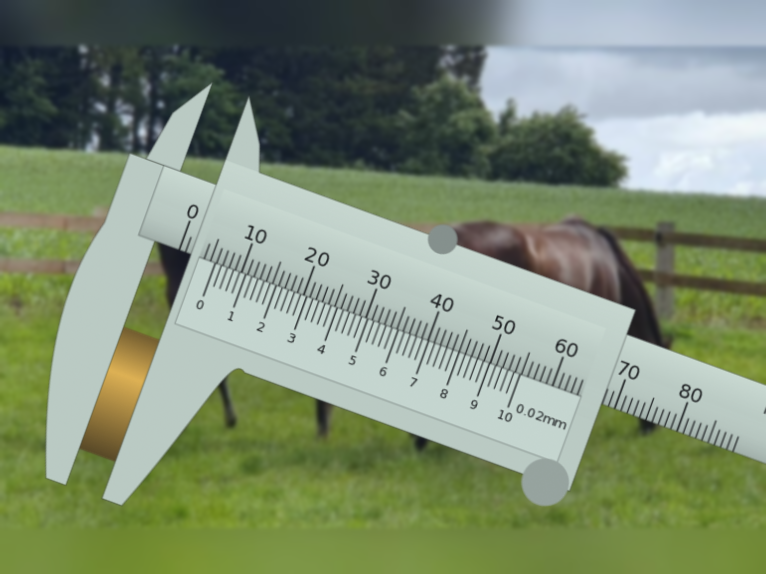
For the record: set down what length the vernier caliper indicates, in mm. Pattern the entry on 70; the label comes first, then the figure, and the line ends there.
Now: 5.8
